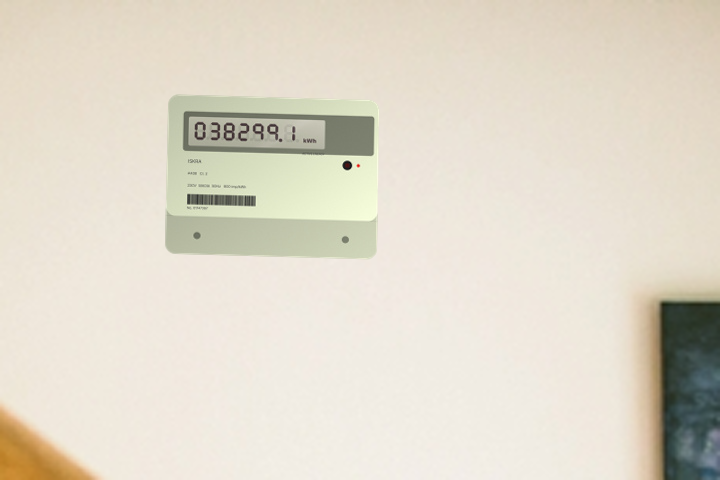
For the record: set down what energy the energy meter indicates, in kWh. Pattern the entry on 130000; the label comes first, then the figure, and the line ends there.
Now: 38299.1
